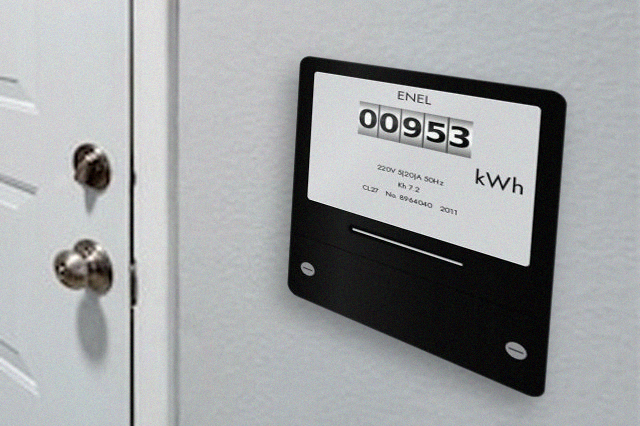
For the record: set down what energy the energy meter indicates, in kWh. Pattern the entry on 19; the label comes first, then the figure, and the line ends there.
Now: 953
